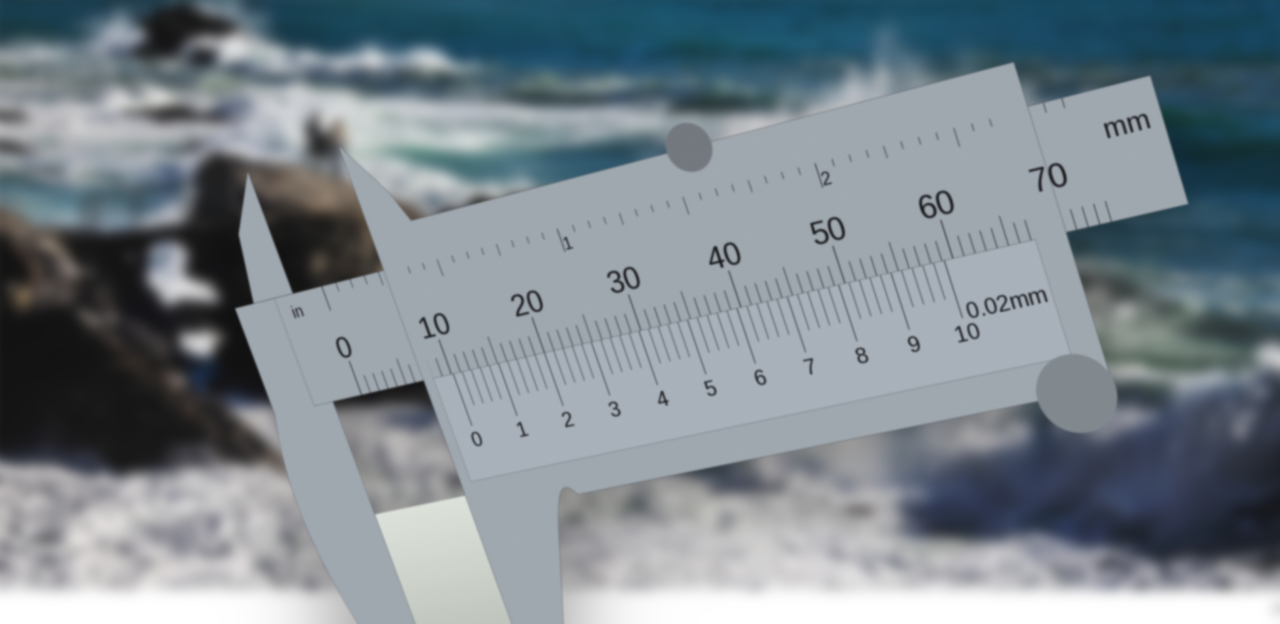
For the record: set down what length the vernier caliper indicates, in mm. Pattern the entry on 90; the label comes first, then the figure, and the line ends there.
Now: 10.2
